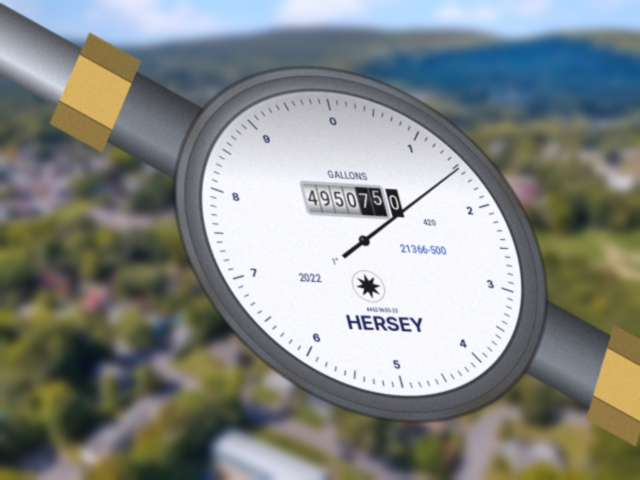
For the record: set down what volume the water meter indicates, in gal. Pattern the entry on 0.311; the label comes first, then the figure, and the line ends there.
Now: 4950751.5
